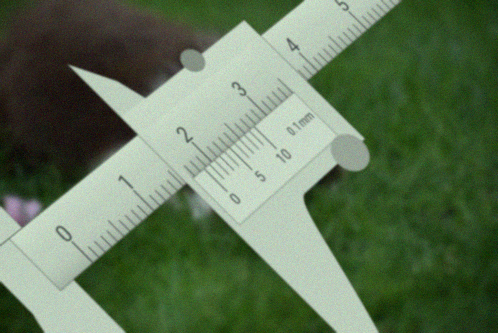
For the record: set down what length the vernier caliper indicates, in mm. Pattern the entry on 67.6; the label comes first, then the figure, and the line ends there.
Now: 18.6
